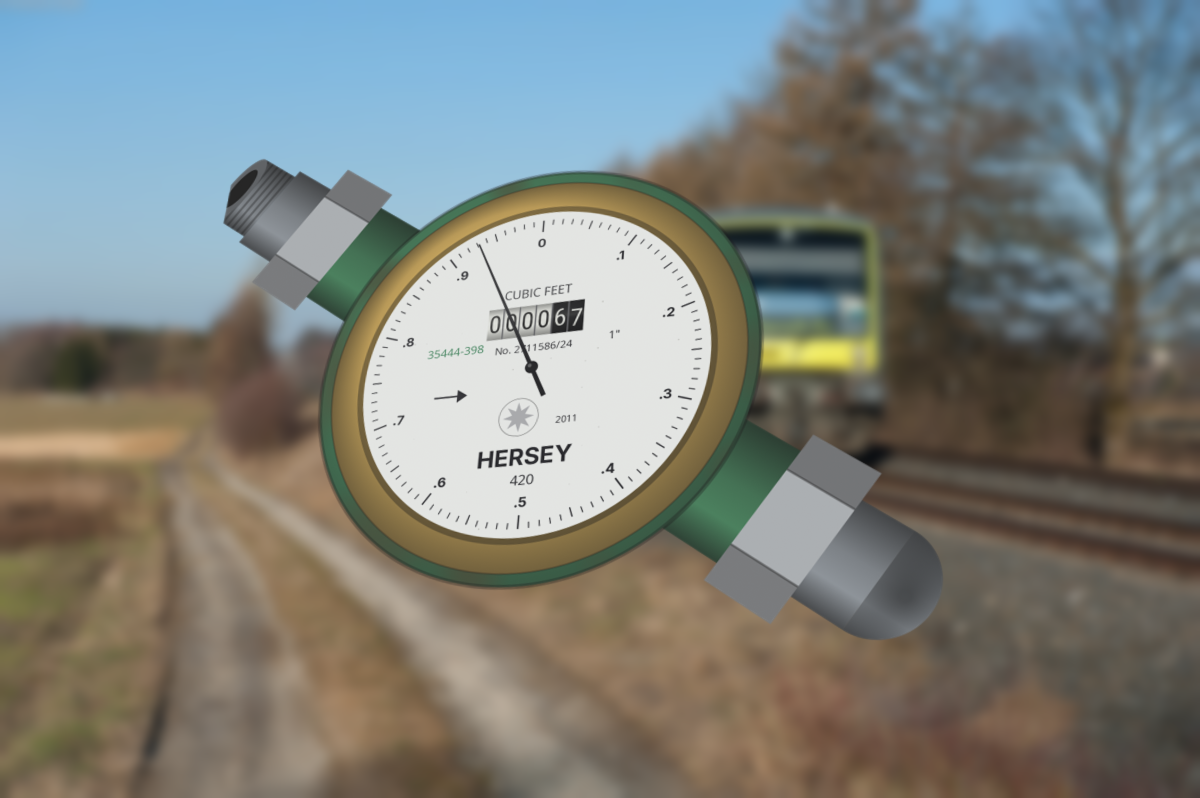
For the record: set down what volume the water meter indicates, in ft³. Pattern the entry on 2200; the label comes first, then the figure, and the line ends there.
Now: 66.93
